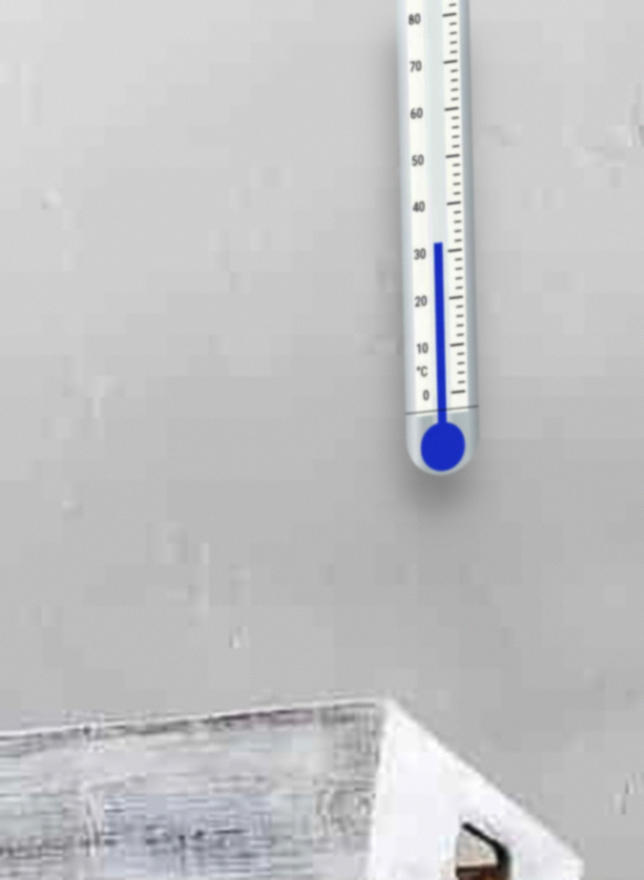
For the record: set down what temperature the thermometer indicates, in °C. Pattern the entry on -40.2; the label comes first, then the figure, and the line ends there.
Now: 32
